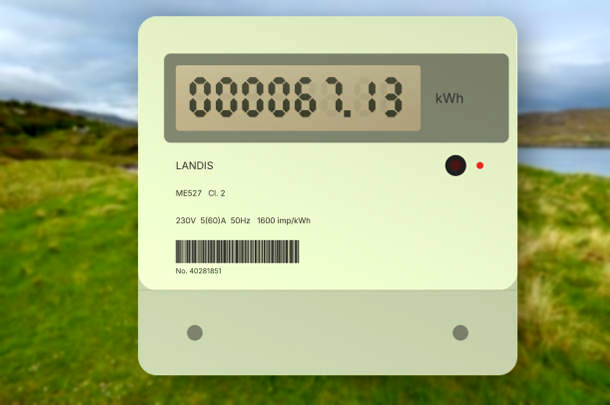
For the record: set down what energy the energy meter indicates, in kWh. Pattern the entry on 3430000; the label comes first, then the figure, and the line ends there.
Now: 67.13
